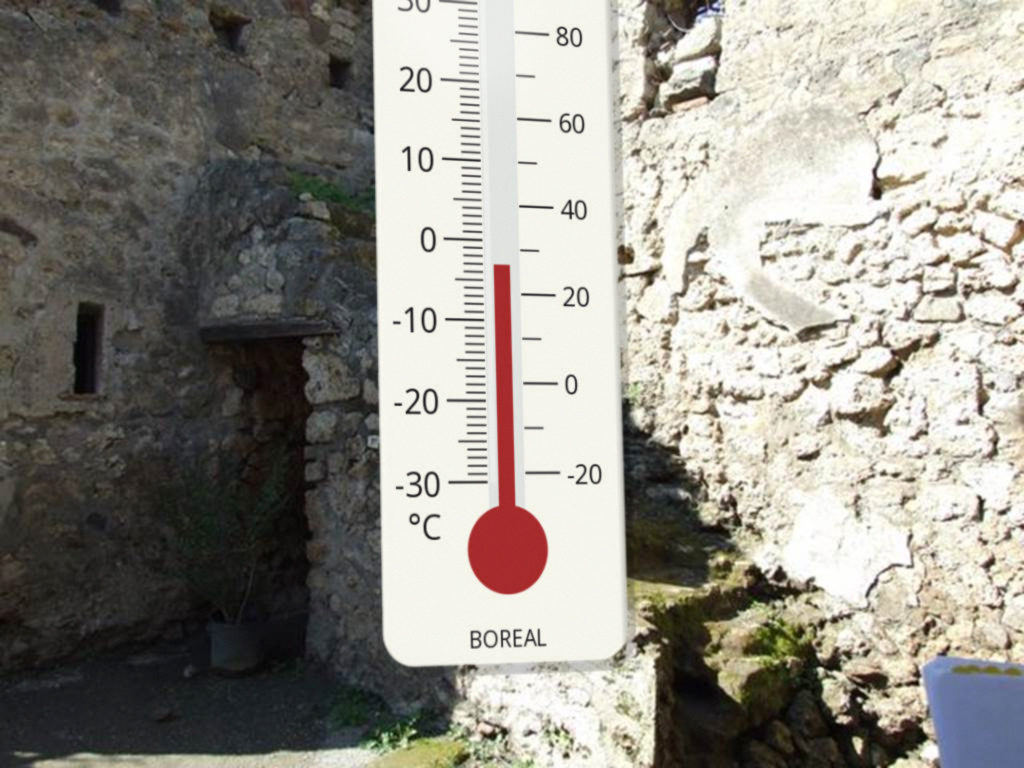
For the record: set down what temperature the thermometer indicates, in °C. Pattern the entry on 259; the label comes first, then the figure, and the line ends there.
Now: -3
